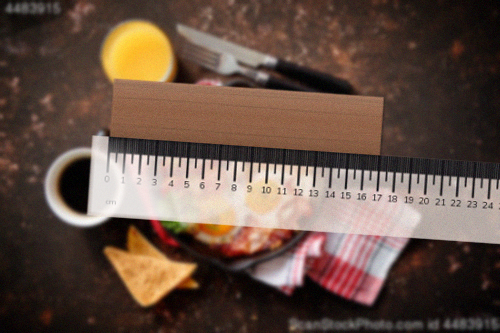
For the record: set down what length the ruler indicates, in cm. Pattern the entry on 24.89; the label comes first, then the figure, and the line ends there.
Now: 17
